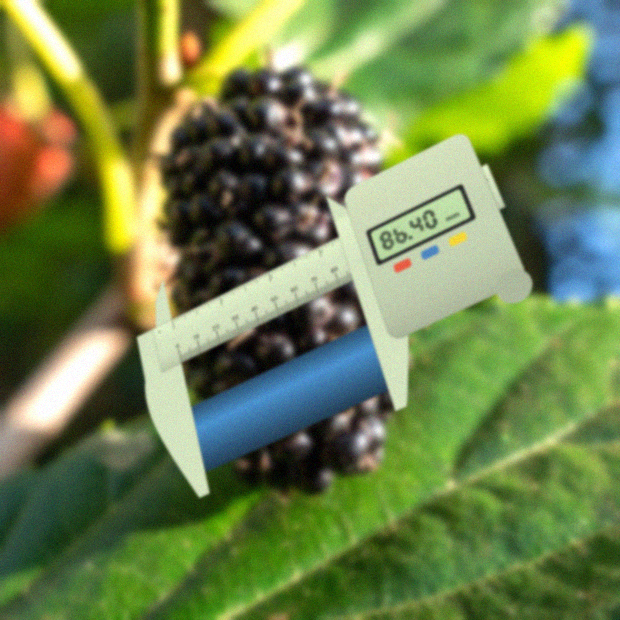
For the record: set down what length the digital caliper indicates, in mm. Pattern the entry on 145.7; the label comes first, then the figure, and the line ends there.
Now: 86.40
